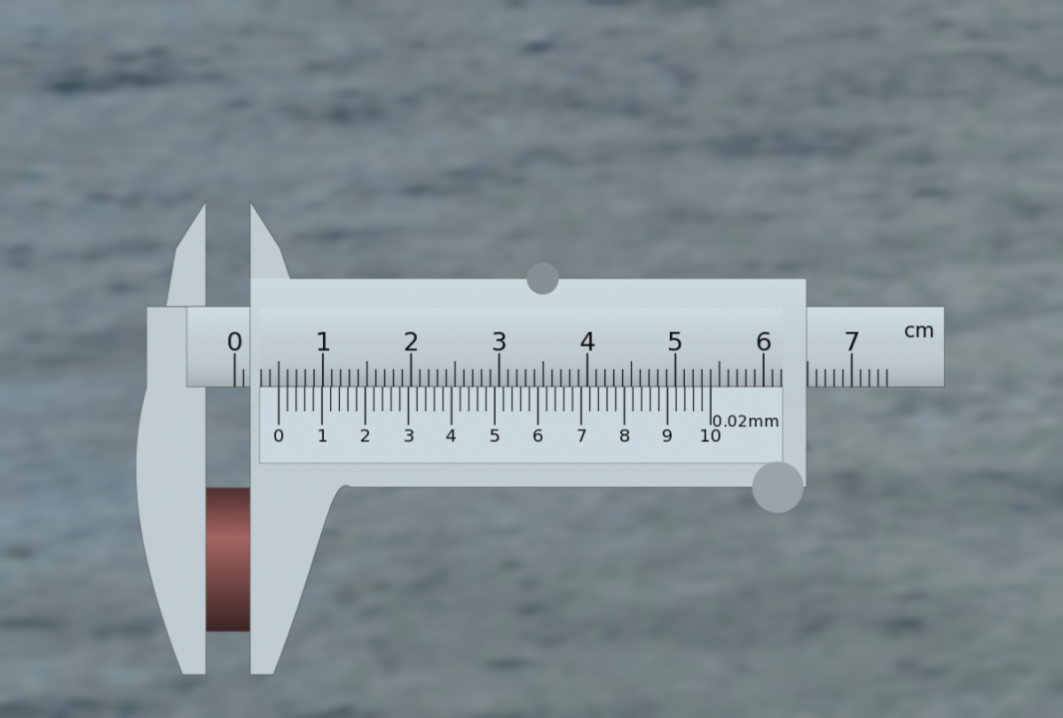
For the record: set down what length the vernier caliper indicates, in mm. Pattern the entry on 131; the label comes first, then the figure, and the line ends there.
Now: 5.0
